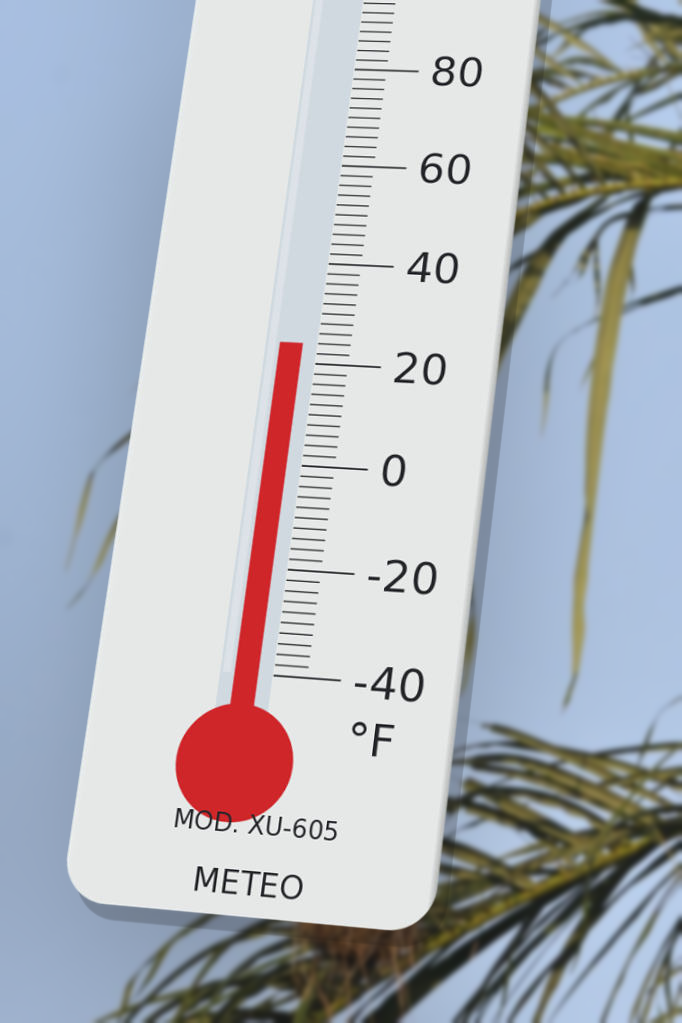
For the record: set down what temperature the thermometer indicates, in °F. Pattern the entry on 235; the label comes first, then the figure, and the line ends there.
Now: 24
